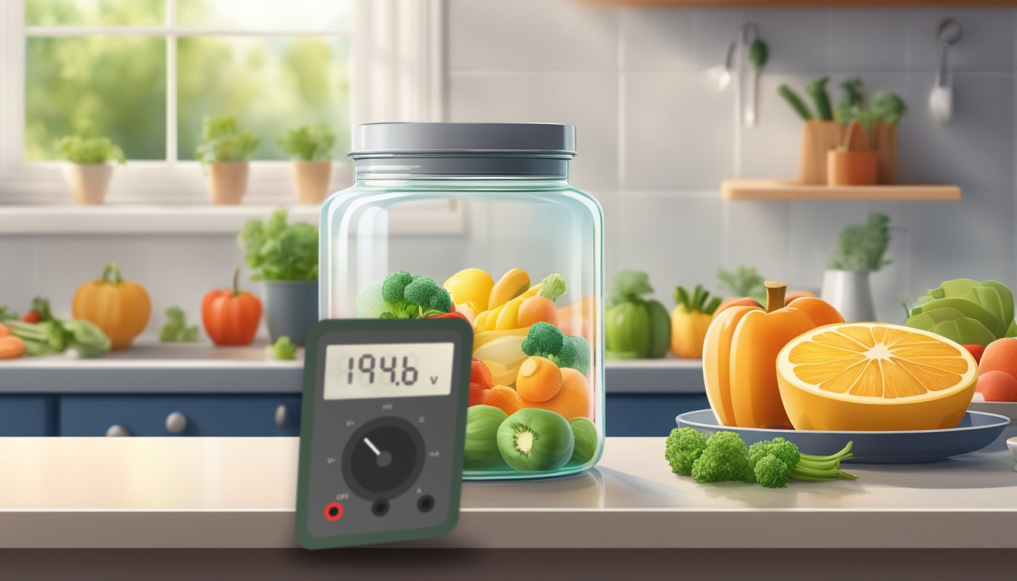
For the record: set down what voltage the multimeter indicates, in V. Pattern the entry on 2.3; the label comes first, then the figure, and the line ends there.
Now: 194.6
